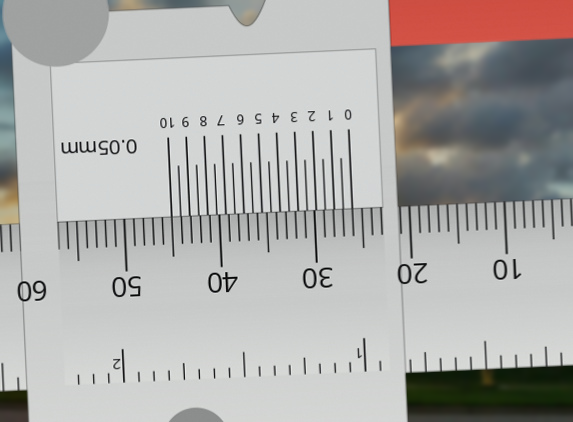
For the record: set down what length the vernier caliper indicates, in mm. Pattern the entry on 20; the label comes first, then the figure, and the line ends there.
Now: 26.0
